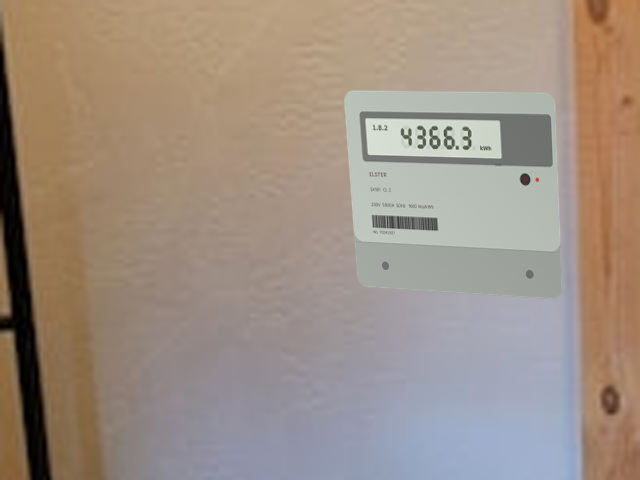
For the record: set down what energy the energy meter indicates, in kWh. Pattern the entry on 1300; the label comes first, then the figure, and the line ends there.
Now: 4366.3
